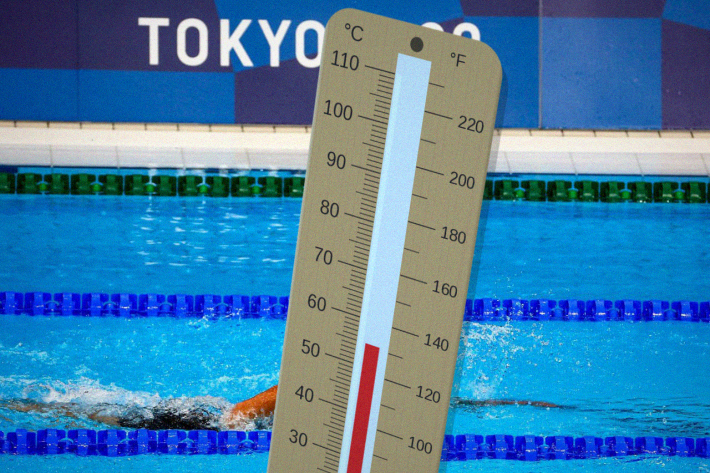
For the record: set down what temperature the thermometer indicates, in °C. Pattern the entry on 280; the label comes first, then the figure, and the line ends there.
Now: 55
